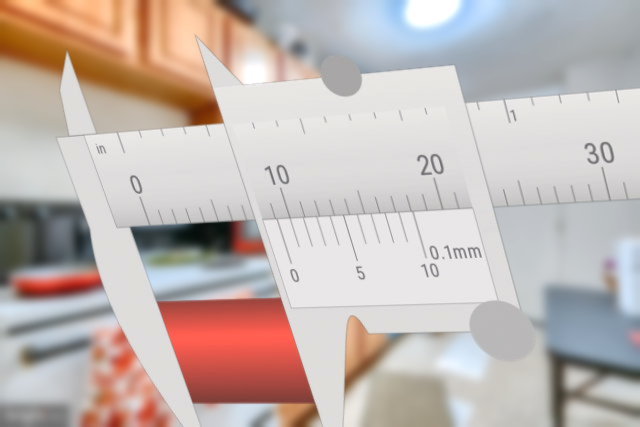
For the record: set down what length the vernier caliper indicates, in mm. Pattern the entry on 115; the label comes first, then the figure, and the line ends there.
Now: 9.1
